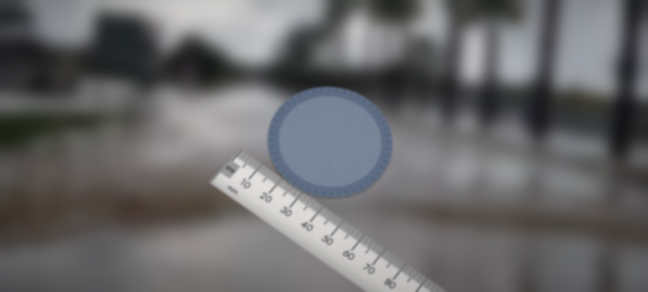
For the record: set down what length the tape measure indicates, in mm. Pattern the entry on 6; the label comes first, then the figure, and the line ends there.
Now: 50
